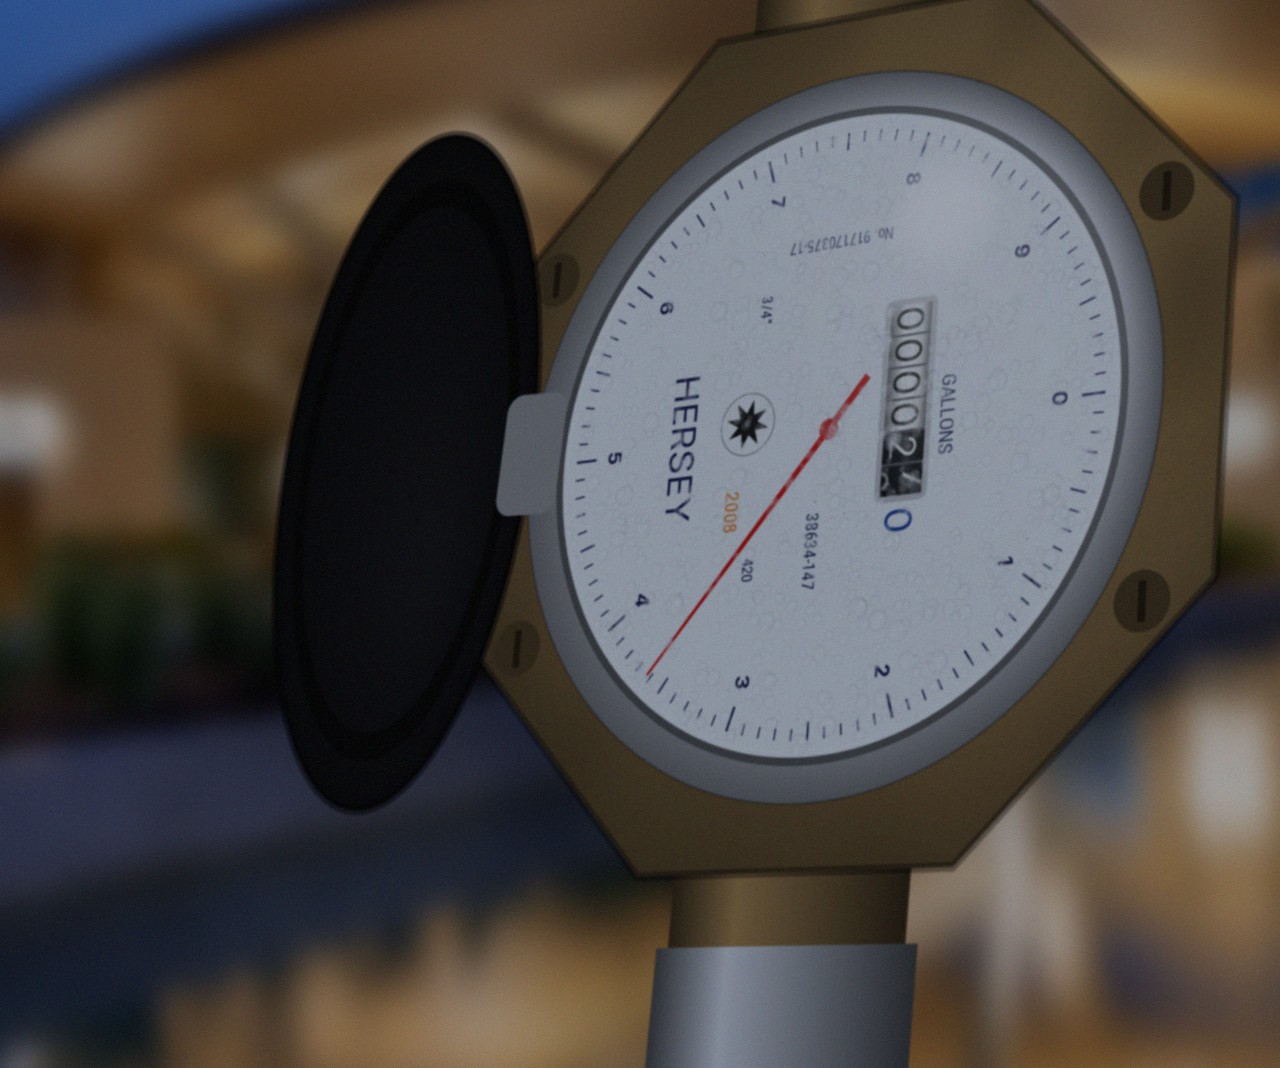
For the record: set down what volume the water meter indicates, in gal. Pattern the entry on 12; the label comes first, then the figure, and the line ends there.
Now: 273.6
